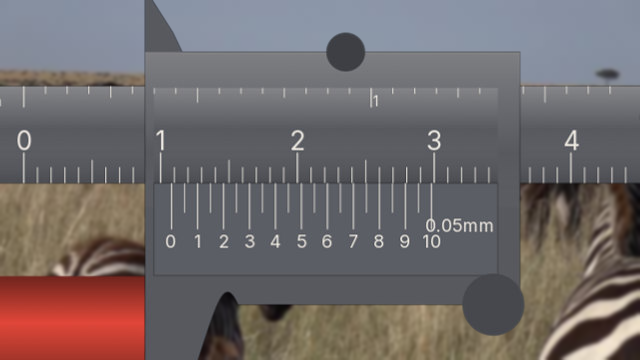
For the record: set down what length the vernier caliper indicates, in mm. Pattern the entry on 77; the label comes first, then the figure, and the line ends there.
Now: 10.8
